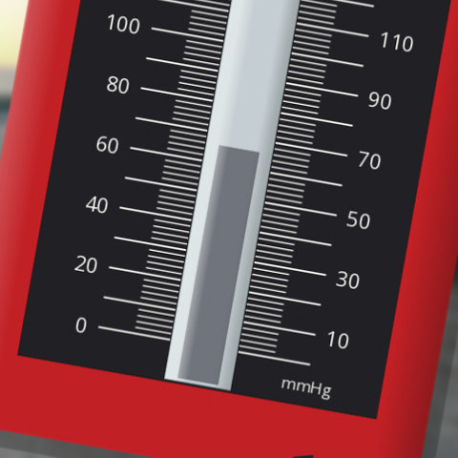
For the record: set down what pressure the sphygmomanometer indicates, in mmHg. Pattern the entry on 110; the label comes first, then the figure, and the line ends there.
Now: 66
